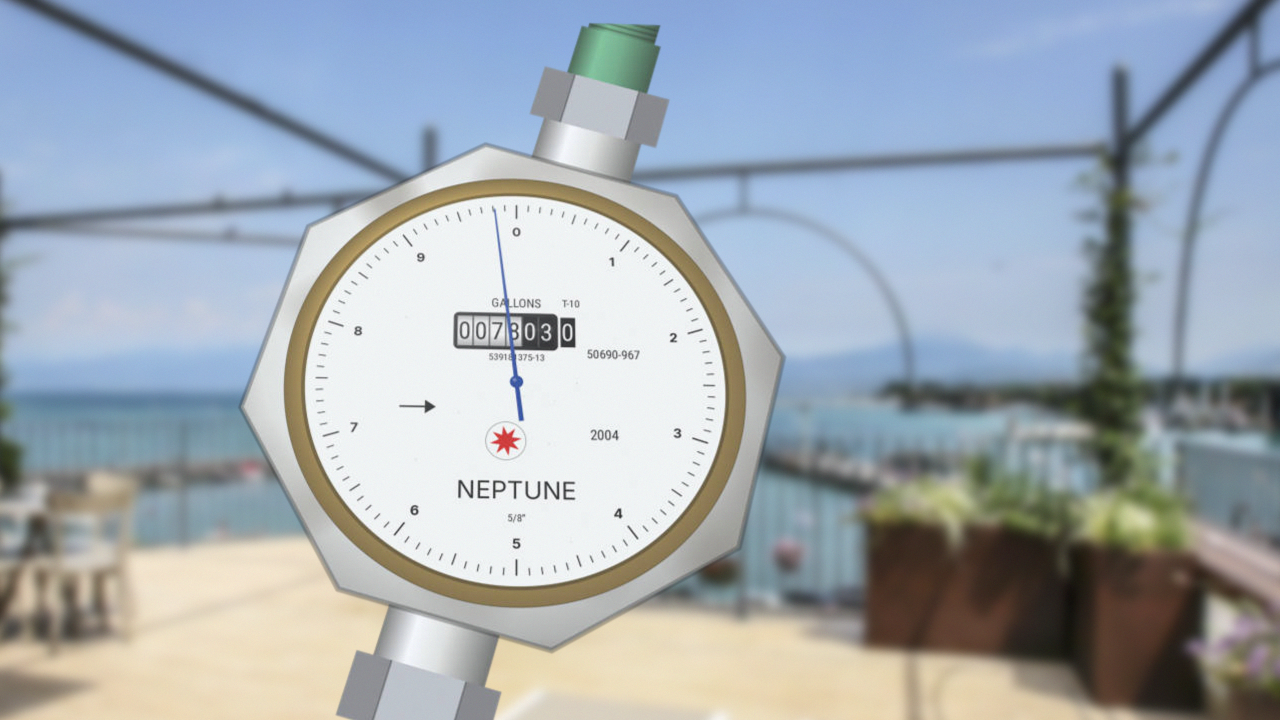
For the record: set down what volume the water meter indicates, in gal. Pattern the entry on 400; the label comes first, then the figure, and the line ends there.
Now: 78029.8
